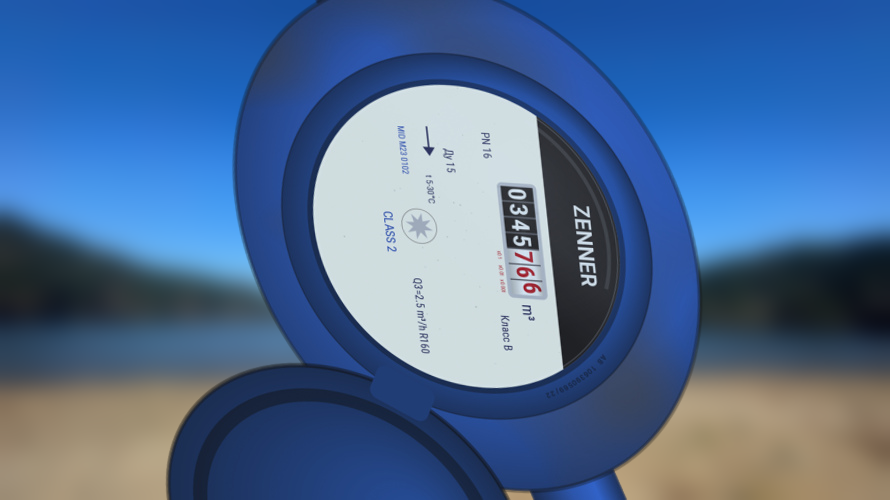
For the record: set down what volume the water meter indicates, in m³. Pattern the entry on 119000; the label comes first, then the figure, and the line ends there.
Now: 345.766
